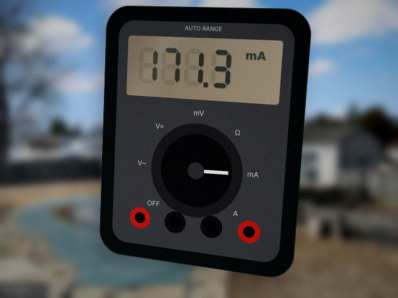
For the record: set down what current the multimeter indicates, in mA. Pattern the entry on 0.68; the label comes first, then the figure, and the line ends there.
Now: 171.3
